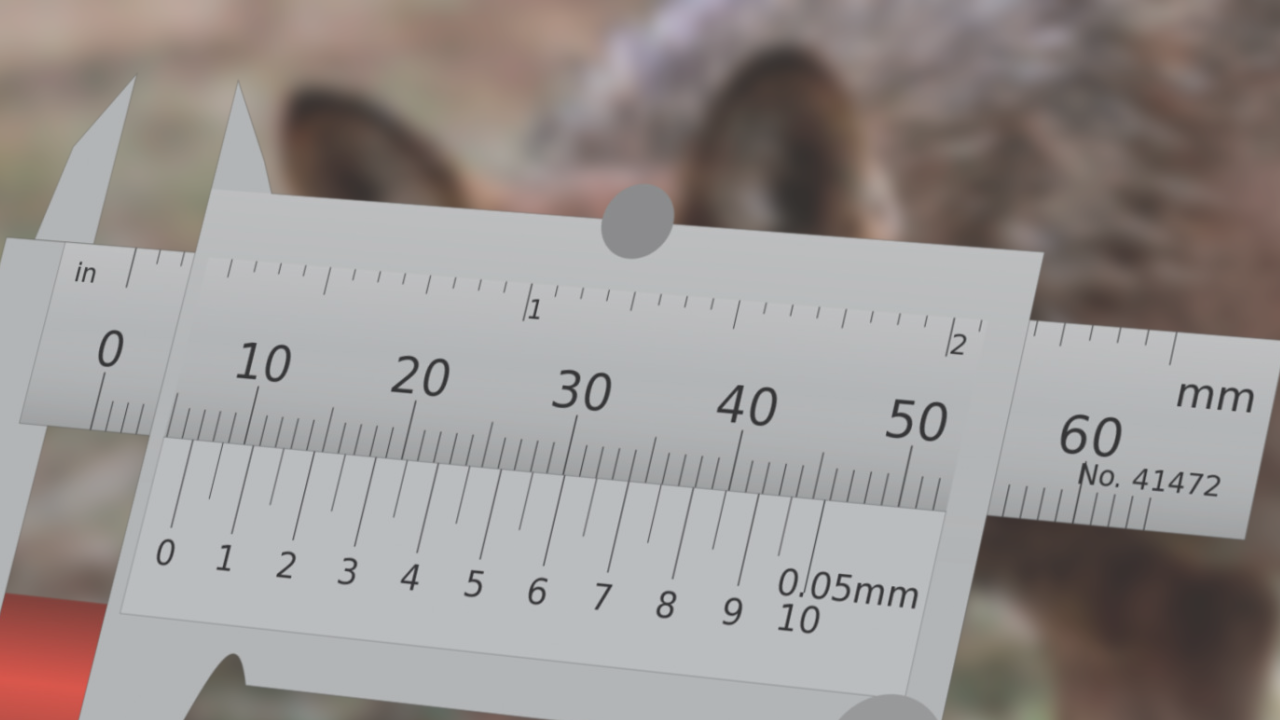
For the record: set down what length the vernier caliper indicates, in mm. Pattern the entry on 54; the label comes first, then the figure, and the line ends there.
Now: 6.7
